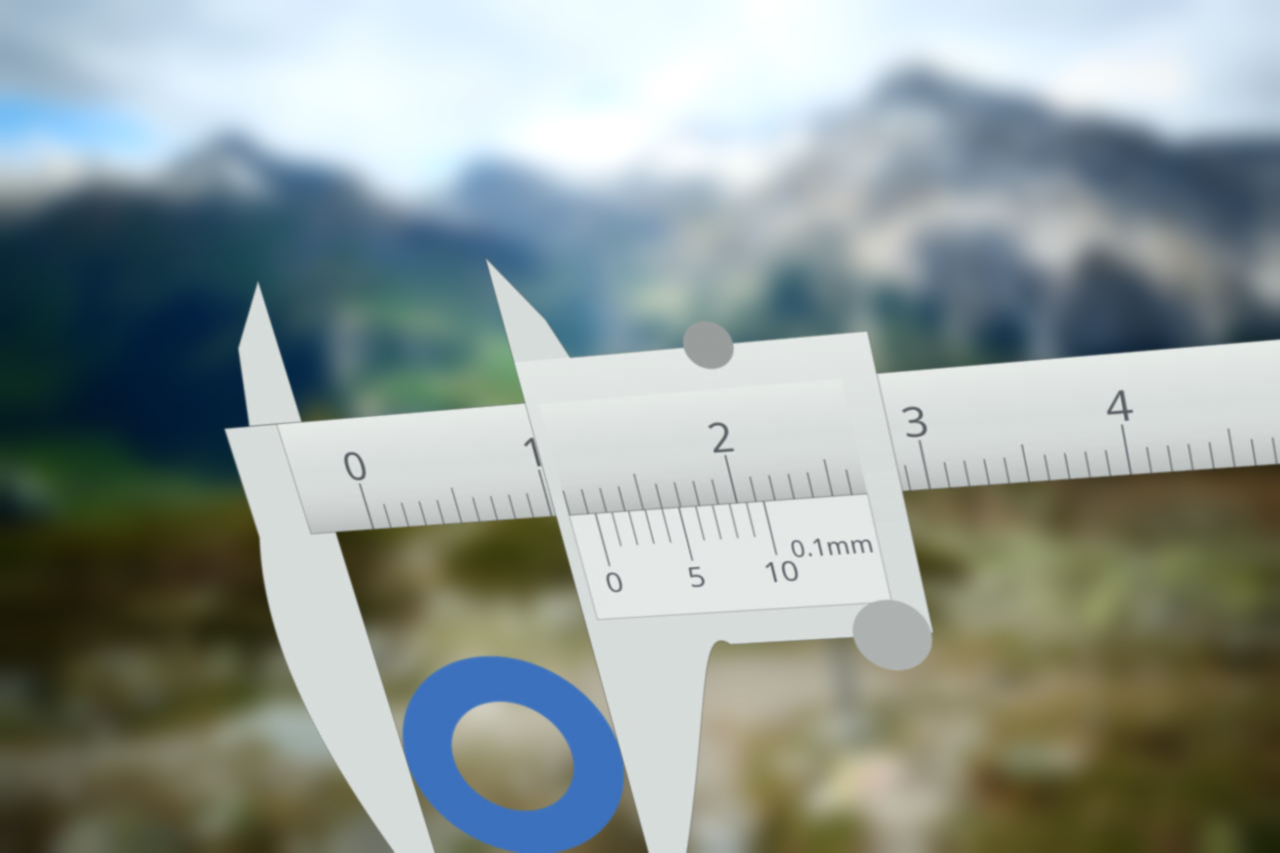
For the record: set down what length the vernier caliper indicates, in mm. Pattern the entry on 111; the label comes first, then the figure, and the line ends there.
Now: 12.4
